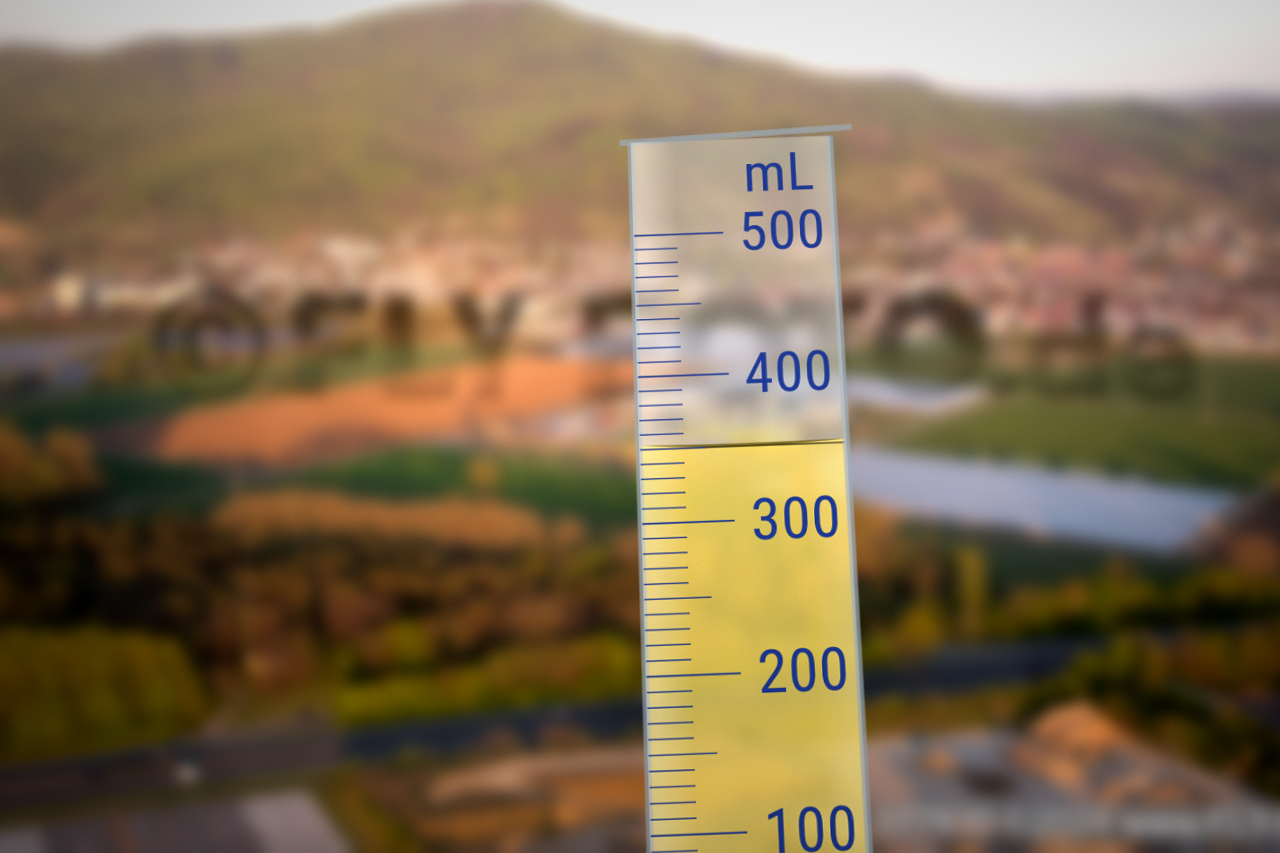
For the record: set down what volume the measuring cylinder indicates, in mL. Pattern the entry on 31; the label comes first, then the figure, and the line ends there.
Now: 350
